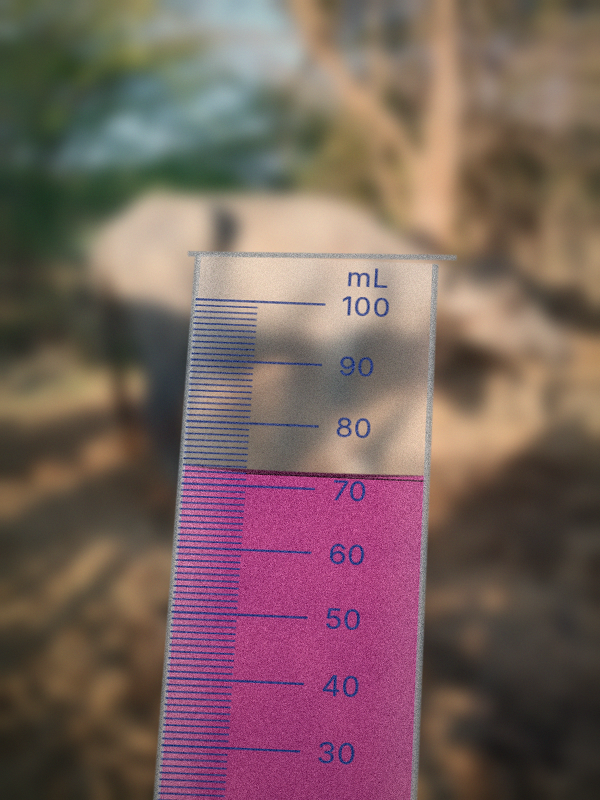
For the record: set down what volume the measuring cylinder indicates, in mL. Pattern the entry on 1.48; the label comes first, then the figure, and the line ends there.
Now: 72
